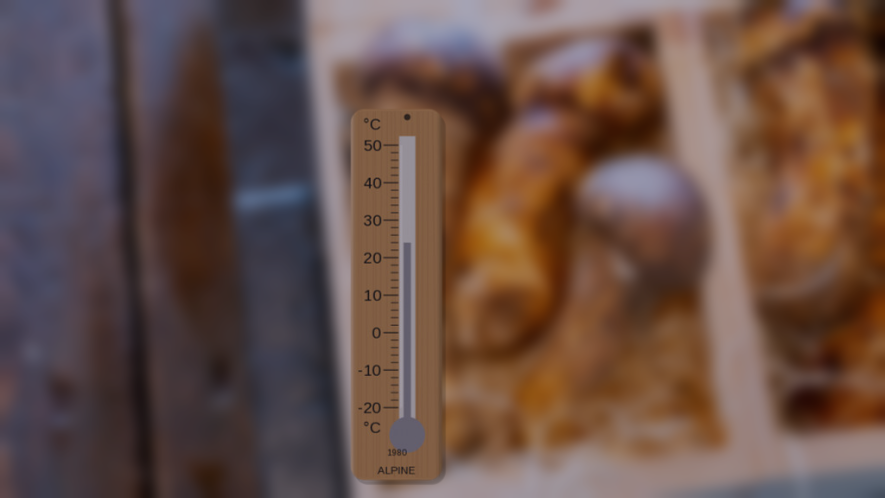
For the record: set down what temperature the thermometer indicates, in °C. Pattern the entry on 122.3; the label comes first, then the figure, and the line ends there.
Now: 24
